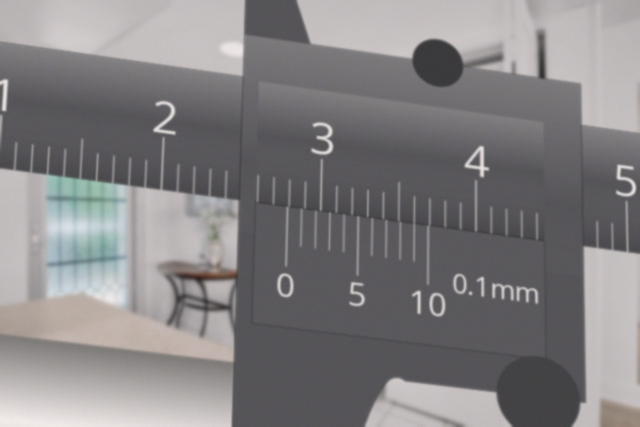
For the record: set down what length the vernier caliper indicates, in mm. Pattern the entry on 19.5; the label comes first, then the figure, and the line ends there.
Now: 27.9
